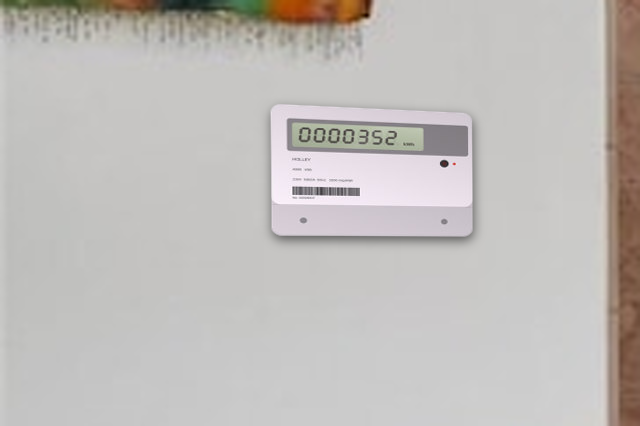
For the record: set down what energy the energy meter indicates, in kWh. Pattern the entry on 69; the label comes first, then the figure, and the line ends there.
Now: 352
